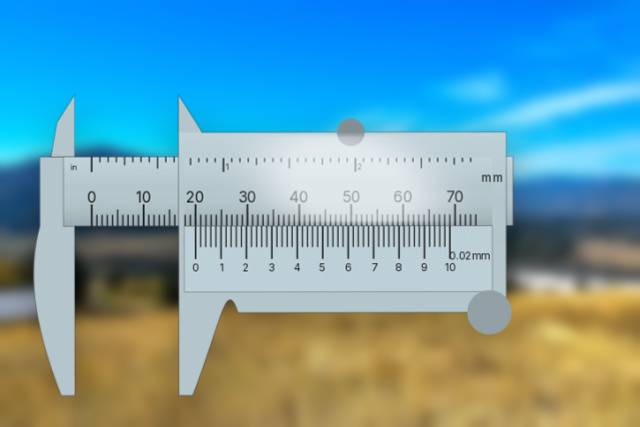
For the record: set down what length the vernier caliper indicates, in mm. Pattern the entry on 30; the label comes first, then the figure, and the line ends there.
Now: 20.0
